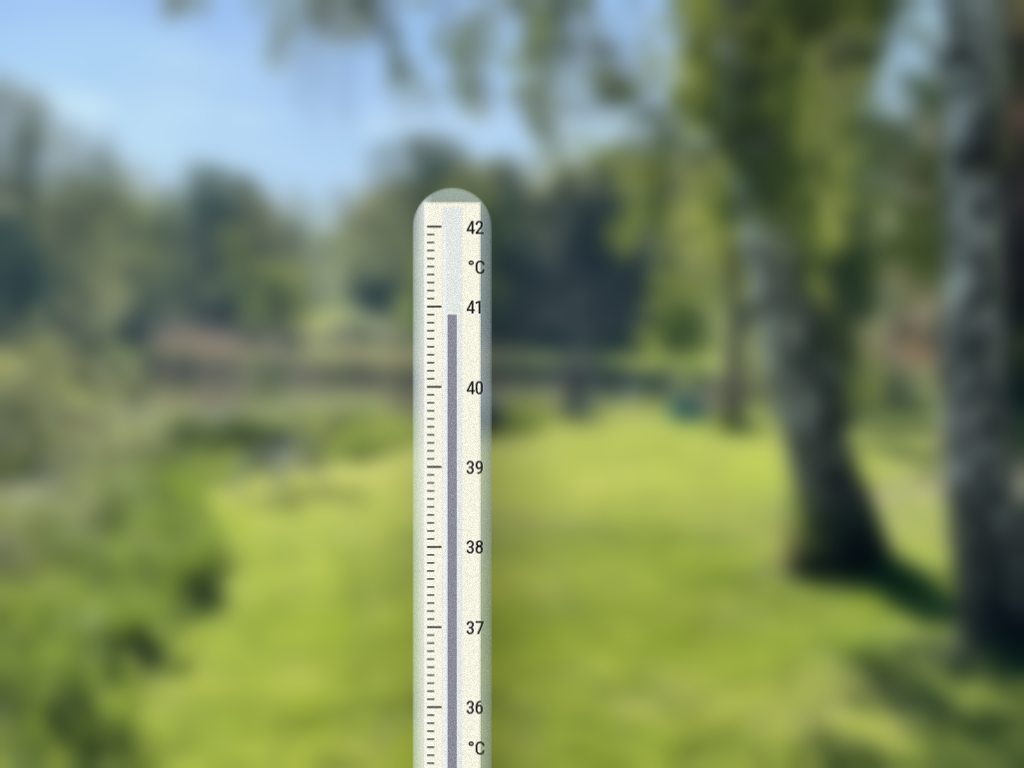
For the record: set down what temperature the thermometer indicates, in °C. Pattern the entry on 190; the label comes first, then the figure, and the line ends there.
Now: 40.9
